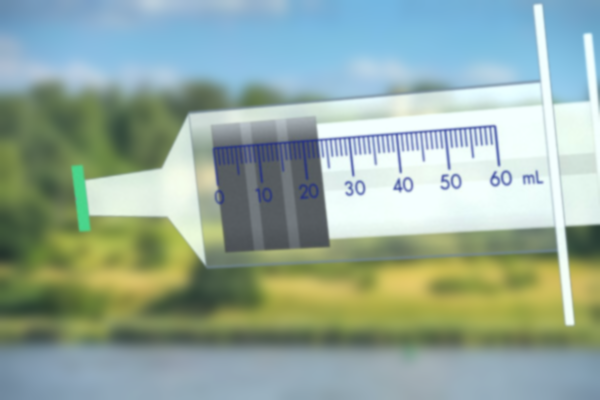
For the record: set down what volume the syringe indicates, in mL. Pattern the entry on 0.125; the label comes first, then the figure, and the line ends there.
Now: 0
